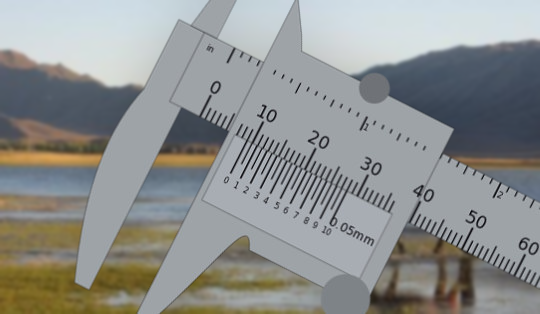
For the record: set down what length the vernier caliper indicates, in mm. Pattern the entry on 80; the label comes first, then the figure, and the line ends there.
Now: 9.0
